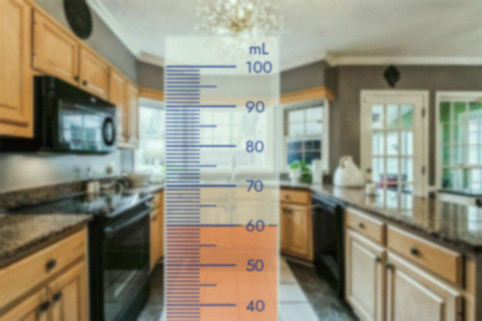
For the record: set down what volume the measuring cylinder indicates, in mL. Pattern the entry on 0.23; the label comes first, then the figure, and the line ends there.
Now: 60
